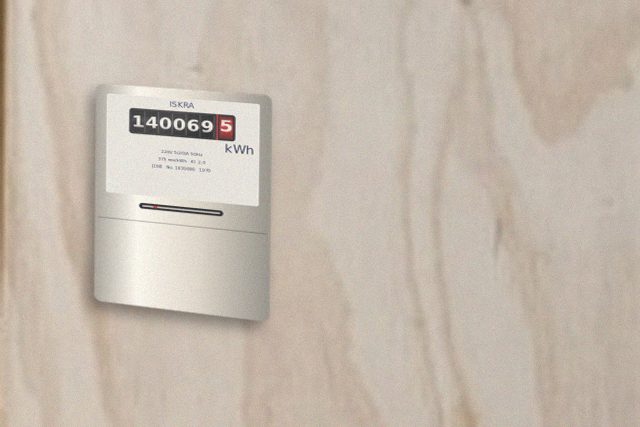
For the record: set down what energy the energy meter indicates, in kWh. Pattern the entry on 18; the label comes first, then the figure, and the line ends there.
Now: 140069.5
